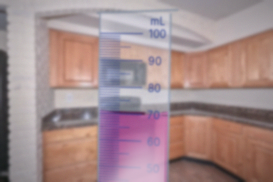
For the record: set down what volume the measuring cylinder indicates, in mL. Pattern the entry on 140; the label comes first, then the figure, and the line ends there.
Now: 70
